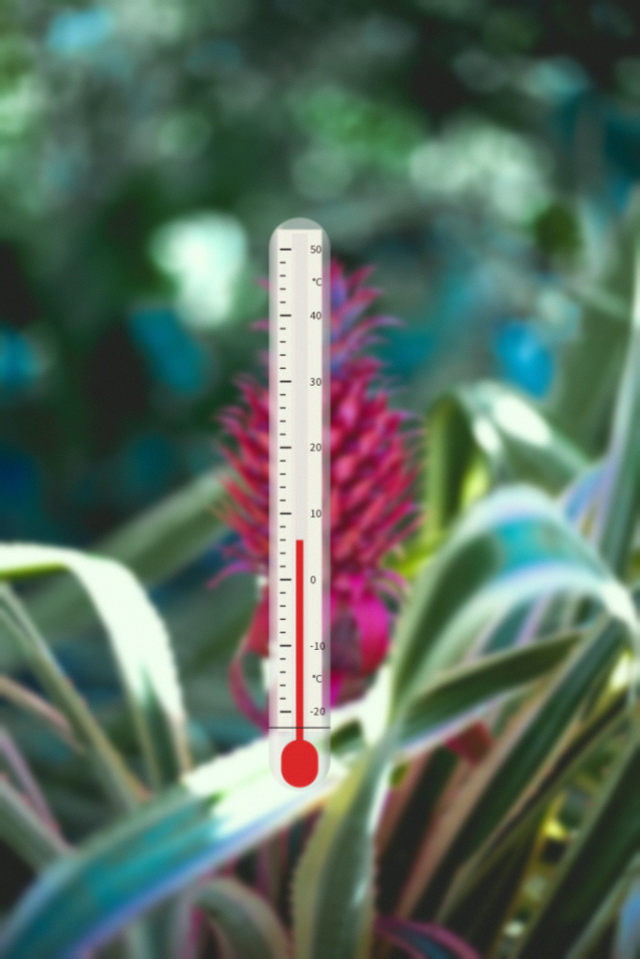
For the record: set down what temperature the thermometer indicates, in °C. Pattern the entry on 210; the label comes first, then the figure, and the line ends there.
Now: 6
